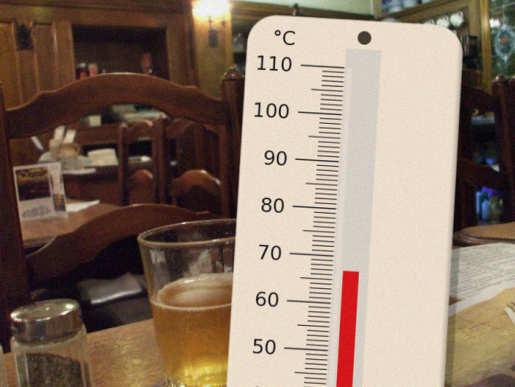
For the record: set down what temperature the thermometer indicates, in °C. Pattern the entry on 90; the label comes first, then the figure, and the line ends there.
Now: 67
